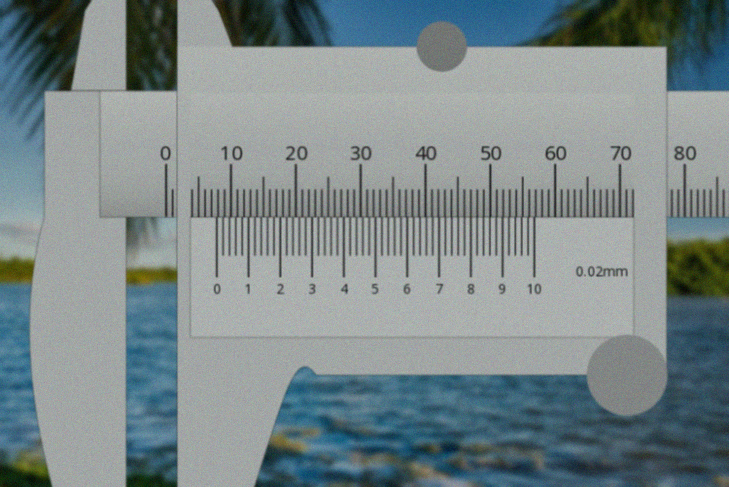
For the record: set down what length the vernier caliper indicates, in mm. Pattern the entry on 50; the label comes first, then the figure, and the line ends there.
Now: 7.8
